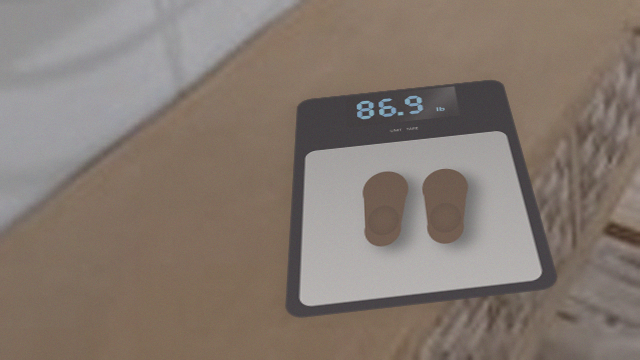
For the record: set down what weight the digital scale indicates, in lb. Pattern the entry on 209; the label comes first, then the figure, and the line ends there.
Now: 86.9
